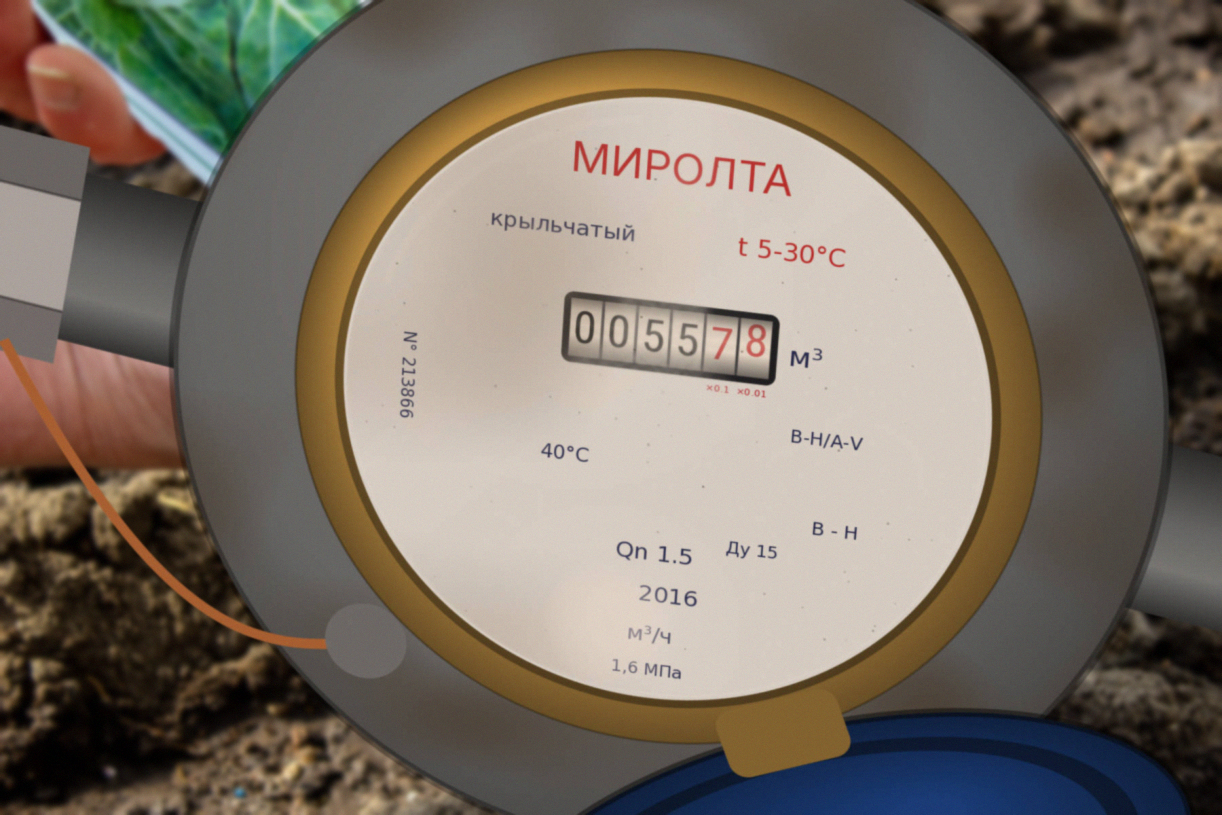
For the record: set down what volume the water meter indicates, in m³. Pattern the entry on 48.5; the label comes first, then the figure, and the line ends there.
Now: 55.78
